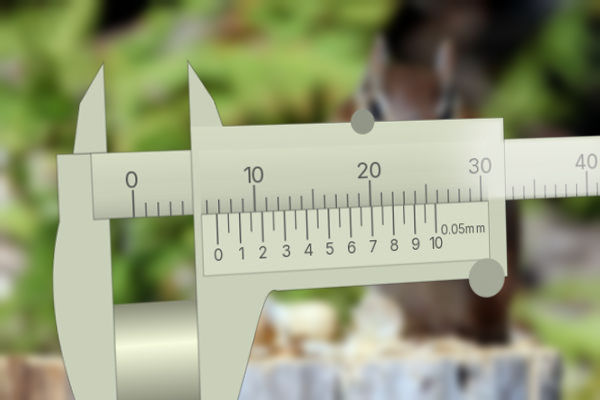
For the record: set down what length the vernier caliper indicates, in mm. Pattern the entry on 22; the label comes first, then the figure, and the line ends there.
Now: 6.8
